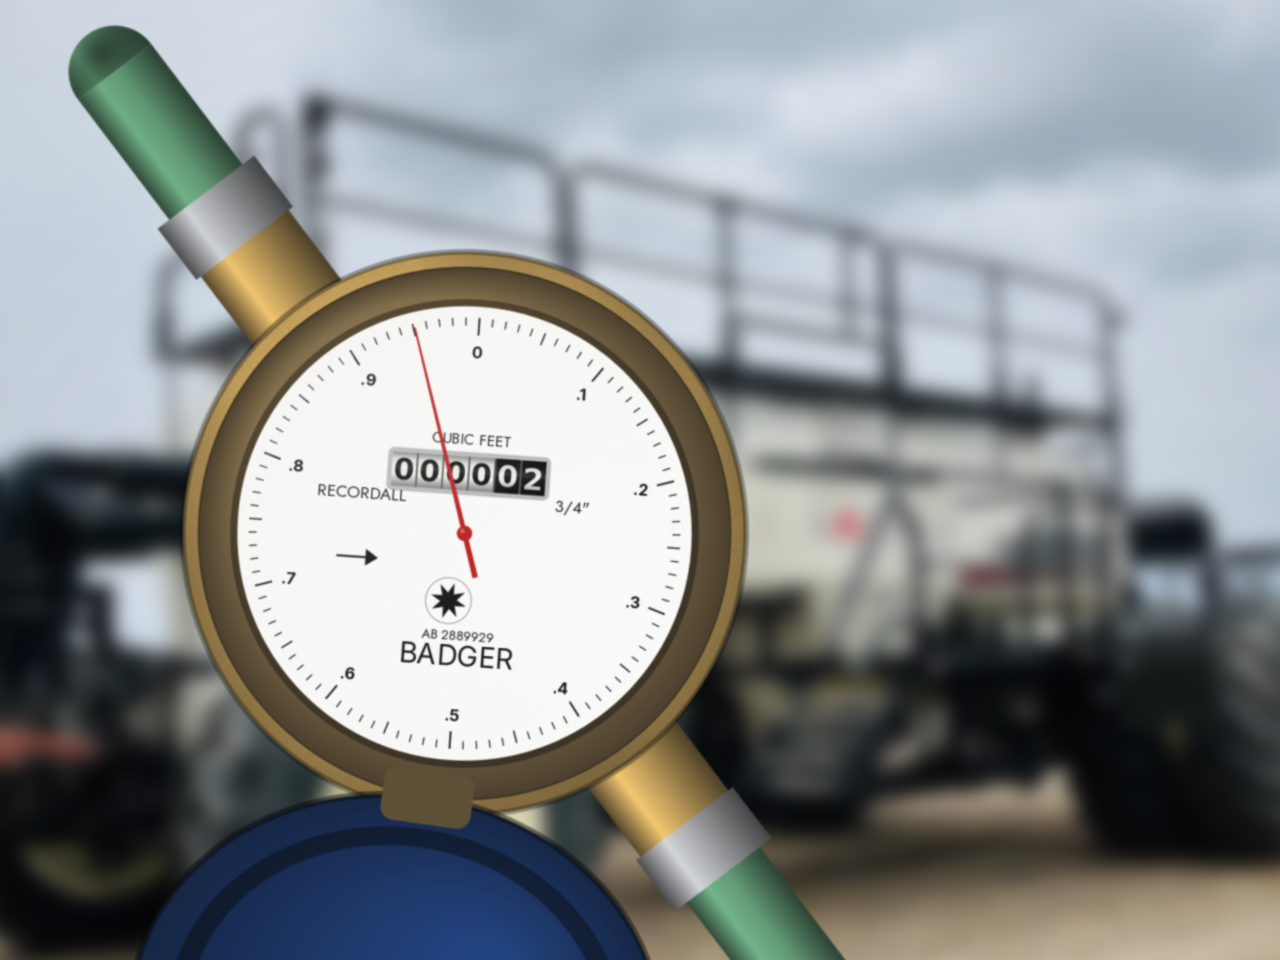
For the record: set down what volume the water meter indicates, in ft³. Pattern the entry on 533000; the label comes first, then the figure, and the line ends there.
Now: 1.95
